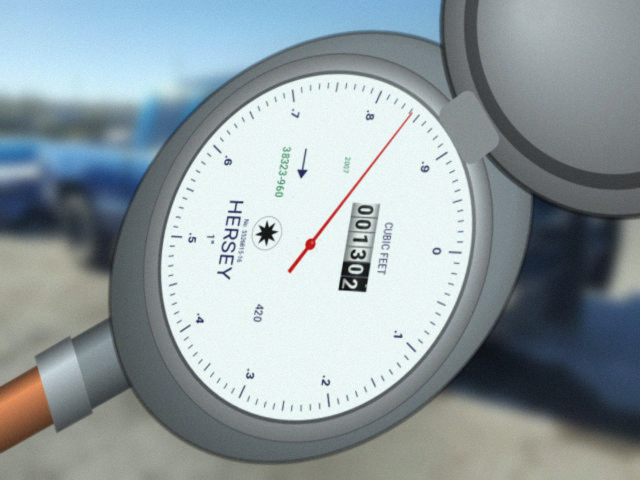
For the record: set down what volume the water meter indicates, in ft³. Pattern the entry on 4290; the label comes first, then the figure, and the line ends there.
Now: 1301.84
